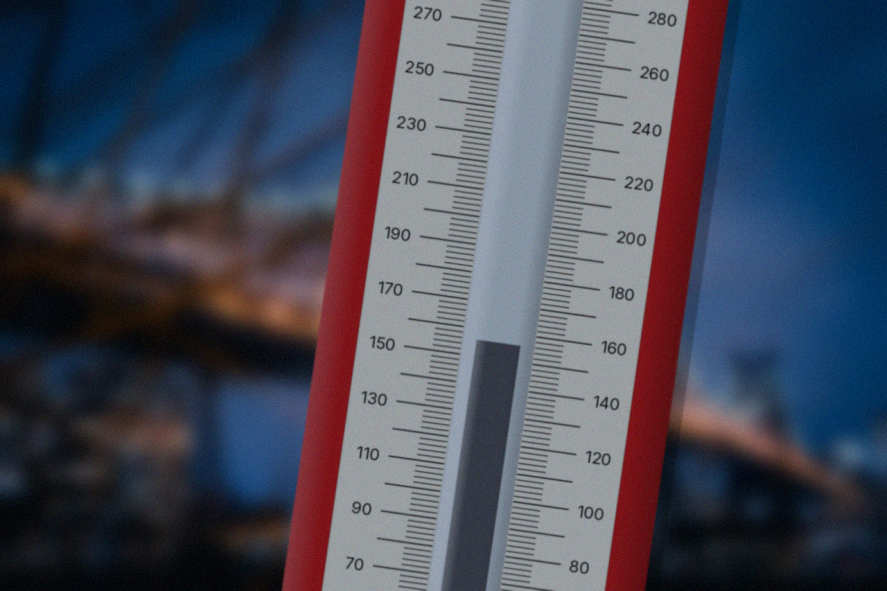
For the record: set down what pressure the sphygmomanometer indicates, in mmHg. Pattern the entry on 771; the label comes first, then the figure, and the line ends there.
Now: 156
